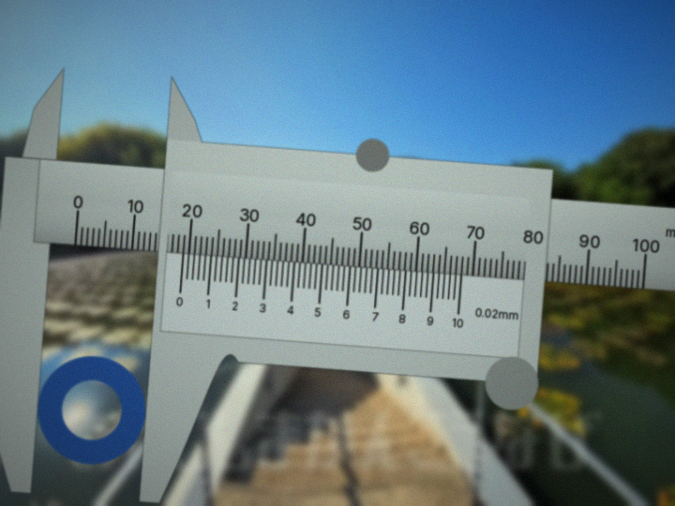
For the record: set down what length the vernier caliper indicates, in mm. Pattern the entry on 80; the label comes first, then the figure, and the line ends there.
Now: 19.0
